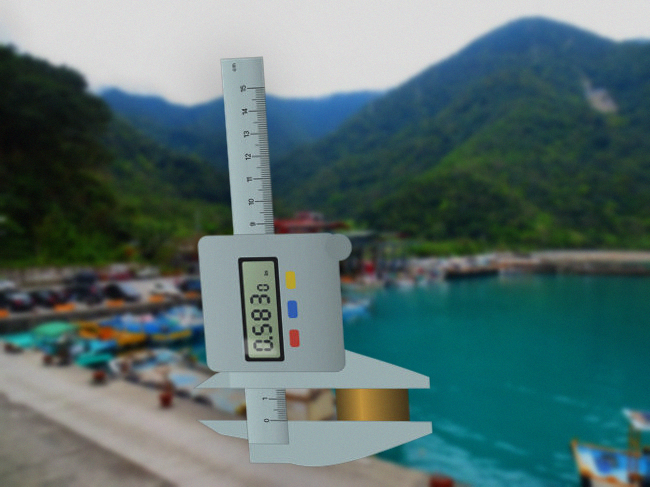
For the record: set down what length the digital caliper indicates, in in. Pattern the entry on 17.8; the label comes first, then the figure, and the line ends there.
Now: 0.5830
